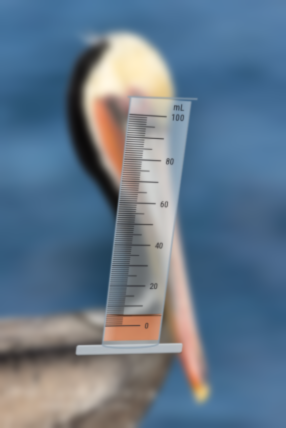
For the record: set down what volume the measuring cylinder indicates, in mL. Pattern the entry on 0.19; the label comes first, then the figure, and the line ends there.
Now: 5
